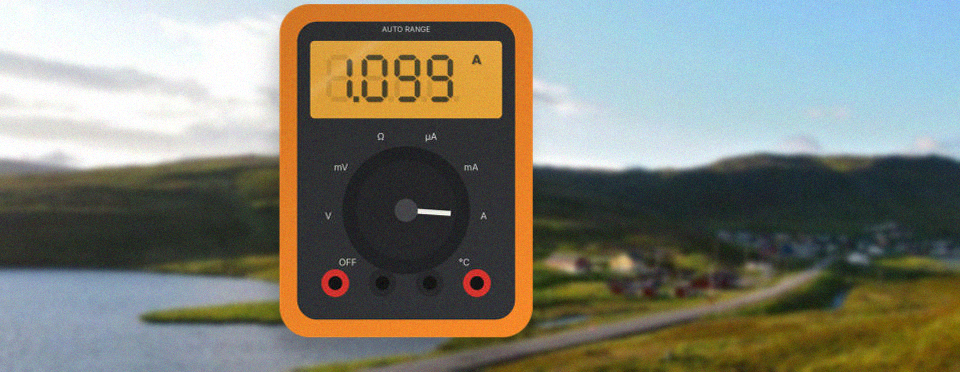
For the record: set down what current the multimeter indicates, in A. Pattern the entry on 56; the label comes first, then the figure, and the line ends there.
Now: 1.099
